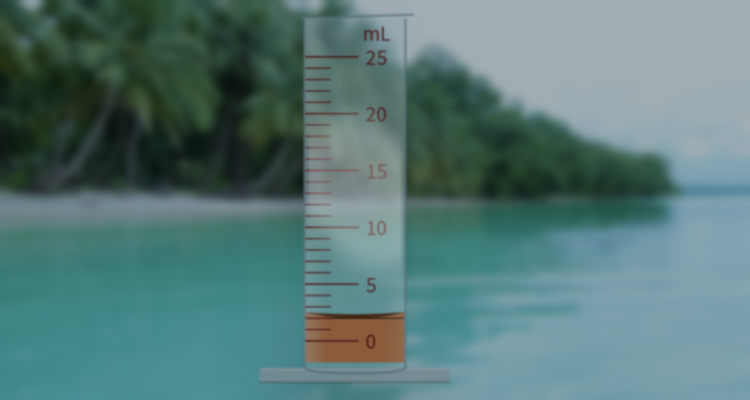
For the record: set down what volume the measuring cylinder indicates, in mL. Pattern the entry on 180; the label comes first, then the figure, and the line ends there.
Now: 2
